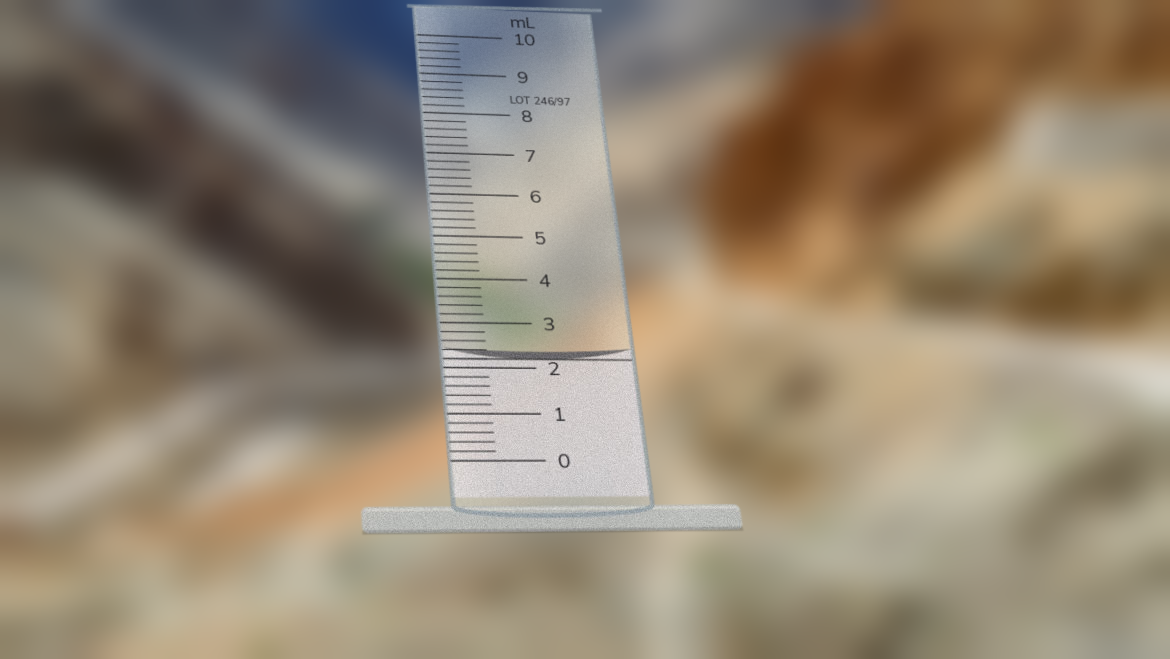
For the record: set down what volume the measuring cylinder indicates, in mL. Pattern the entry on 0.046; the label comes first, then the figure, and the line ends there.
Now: 2.2
